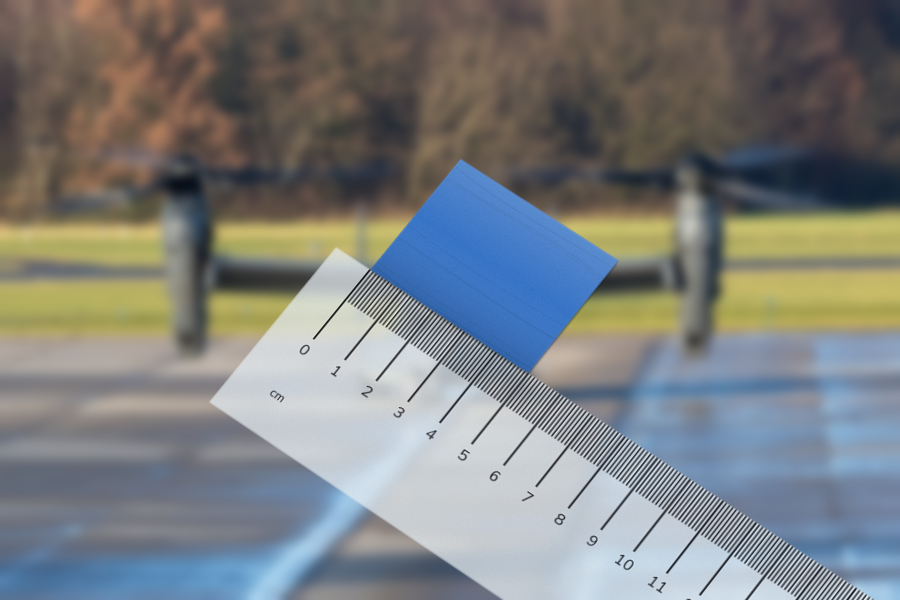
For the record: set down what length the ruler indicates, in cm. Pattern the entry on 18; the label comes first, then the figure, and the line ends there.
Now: 5
